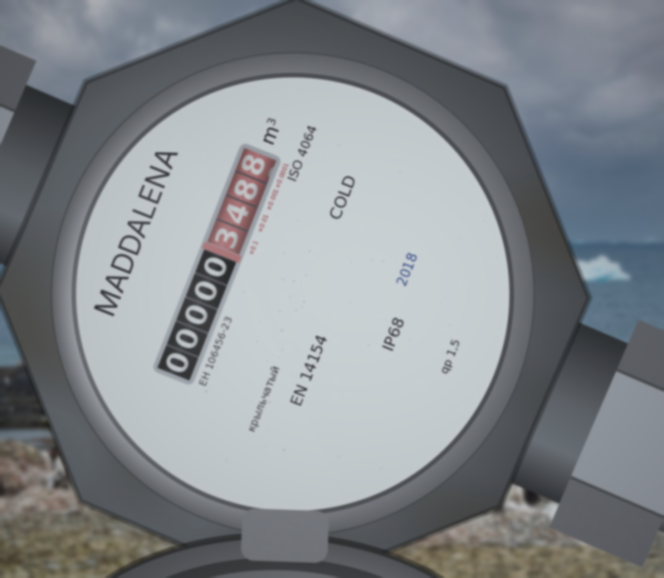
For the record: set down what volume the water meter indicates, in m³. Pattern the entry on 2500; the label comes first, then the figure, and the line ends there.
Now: 0.3488
